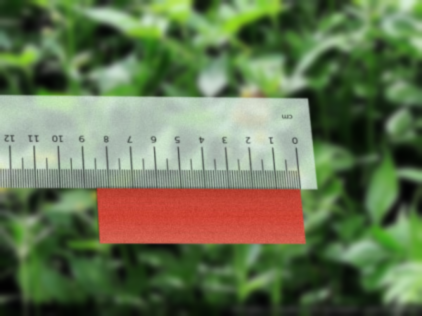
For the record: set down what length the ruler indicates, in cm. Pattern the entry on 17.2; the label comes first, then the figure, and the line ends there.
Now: 8.5
